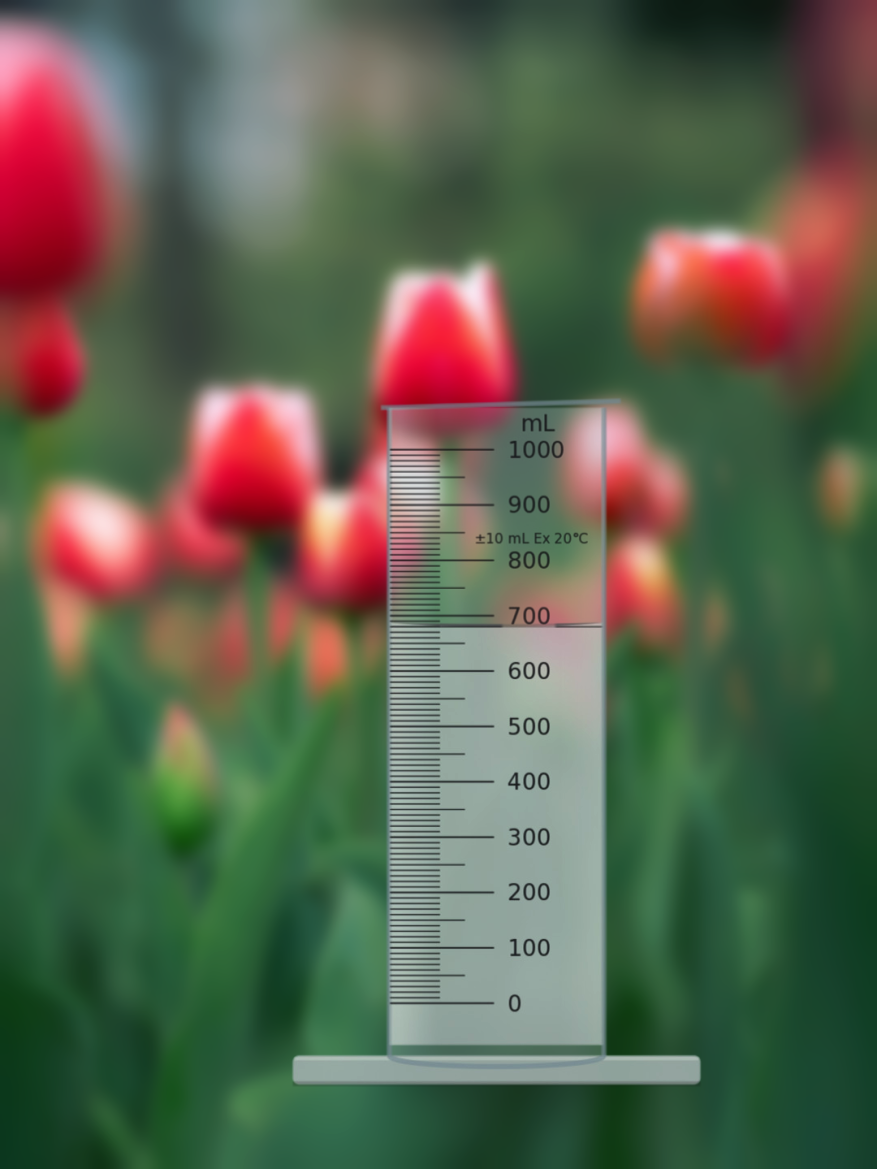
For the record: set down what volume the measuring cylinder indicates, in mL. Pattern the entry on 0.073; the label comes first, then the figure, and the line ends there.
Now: 680
